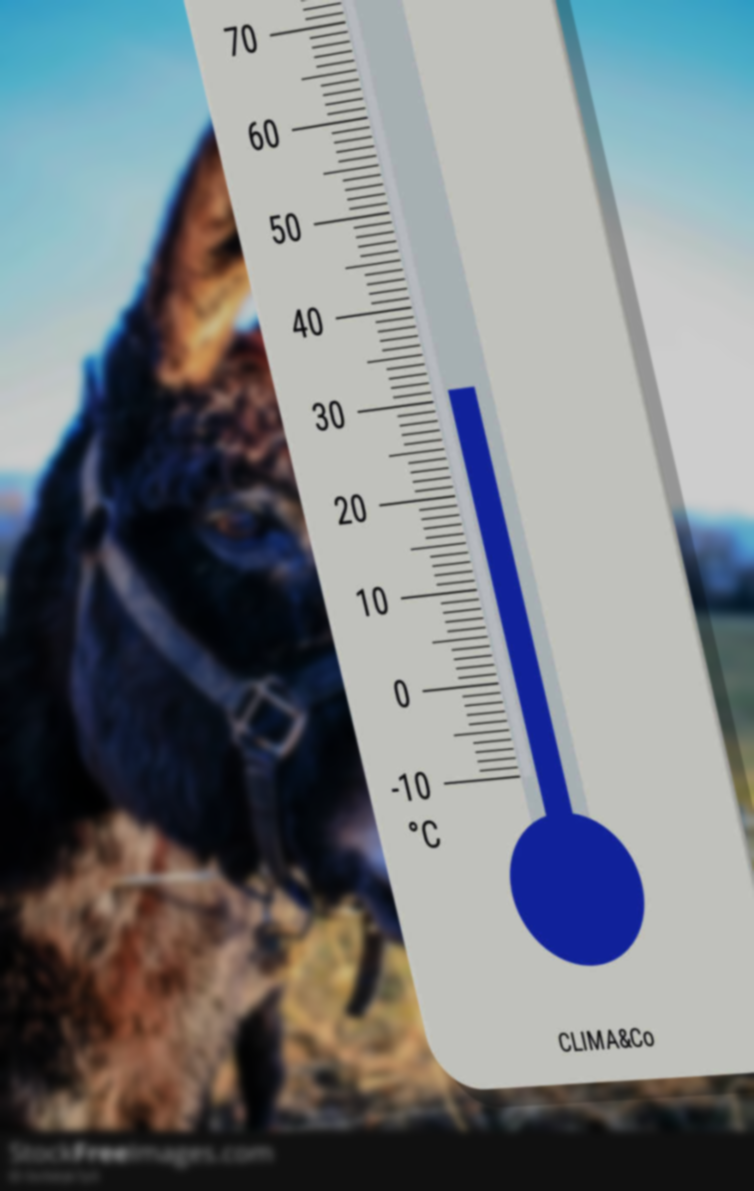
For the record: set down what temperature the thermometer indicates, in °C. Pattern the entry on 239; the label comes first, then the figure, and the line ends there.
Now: 31
